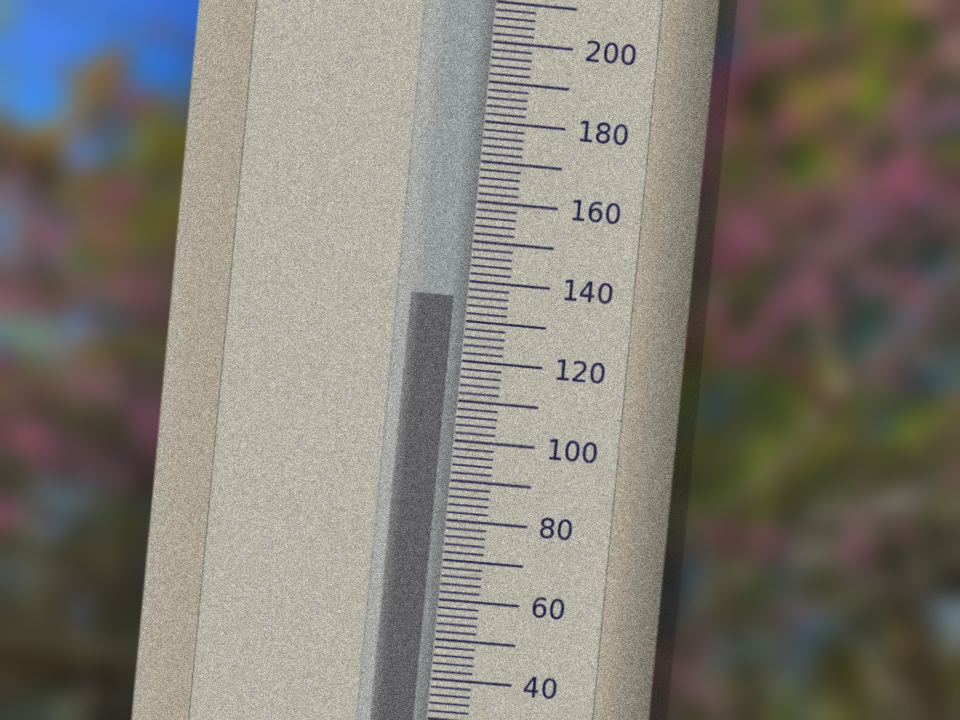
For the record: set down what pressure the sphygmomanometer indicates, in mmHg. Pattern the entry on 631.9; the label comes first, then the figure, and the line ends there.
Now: 136
